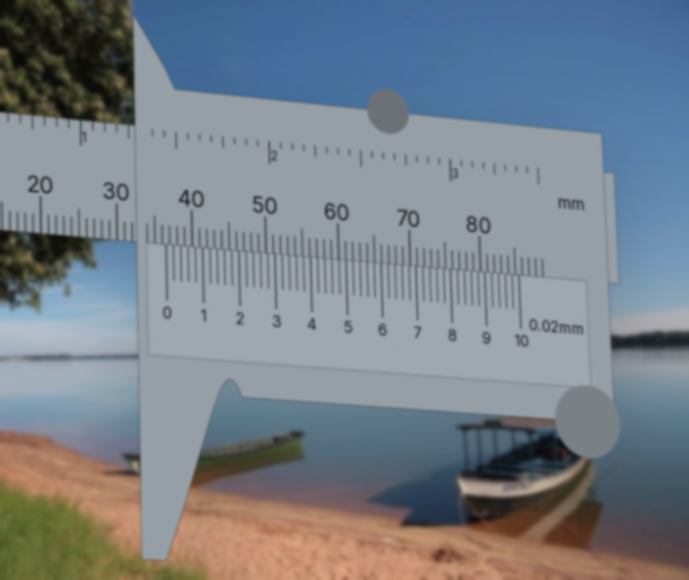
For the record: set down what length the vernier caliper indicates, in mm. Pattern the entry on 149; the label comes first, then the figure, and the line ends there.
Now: 36.5
